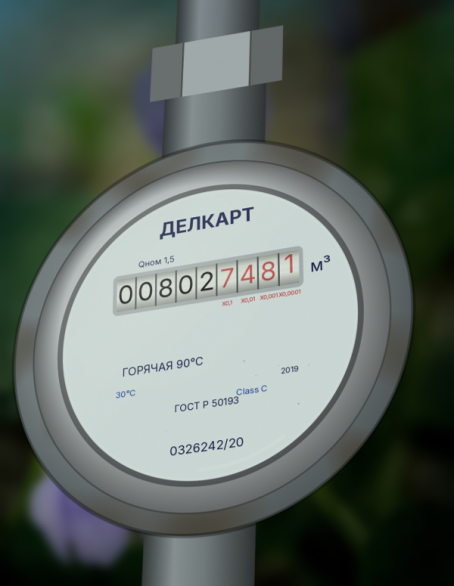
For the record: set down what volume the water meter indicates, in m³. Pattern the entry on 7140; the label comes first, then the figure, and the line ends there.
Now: 802.7481
